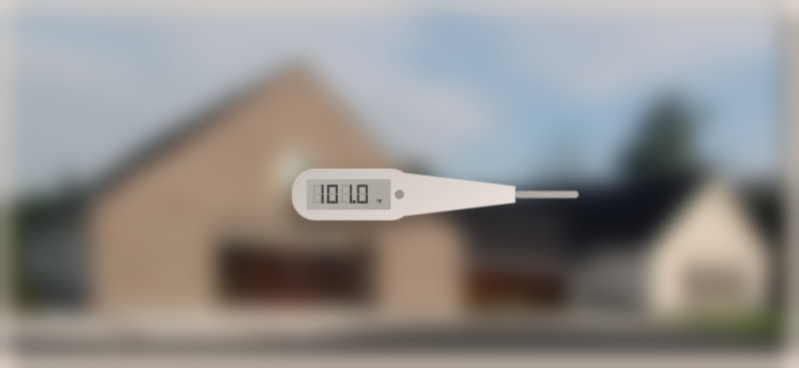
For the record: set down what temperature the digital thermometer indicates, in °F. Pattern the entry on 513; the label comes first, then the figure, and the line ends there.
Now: 101.0
